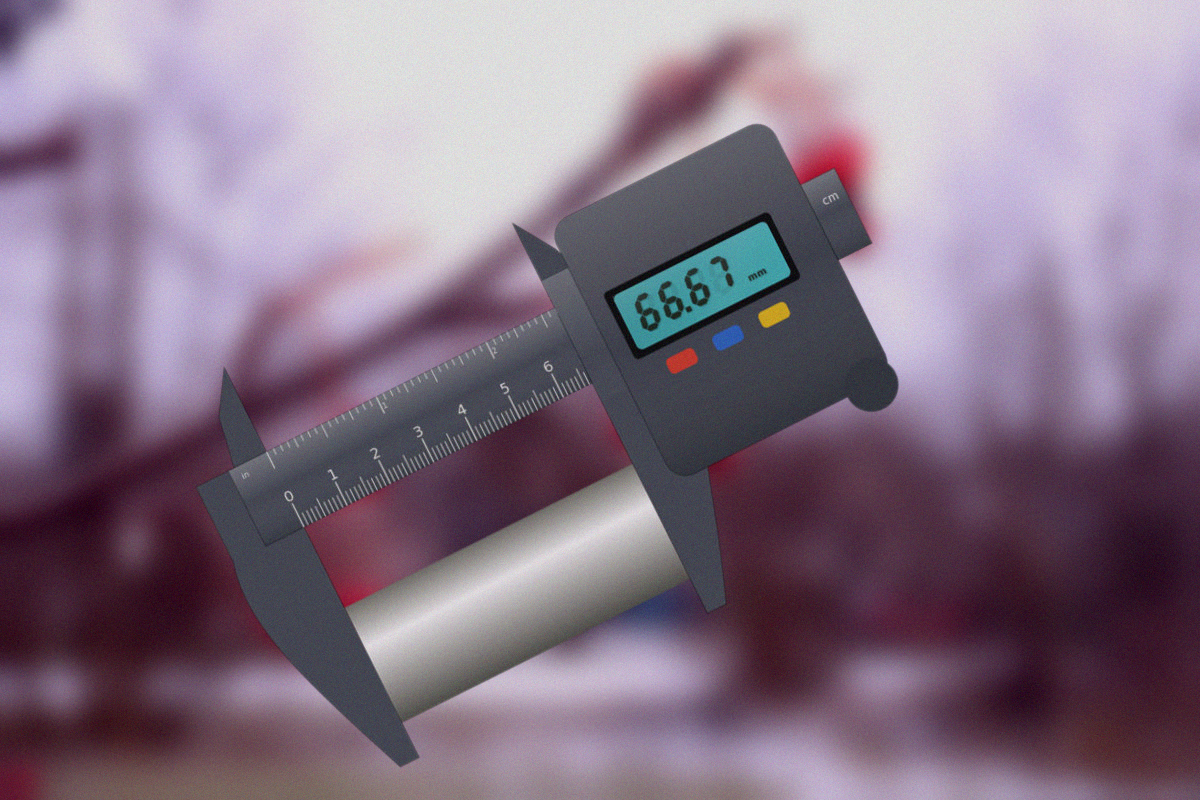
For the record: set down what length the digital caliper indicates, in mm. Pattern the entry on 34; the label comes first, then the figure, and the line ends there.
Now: 66.67
